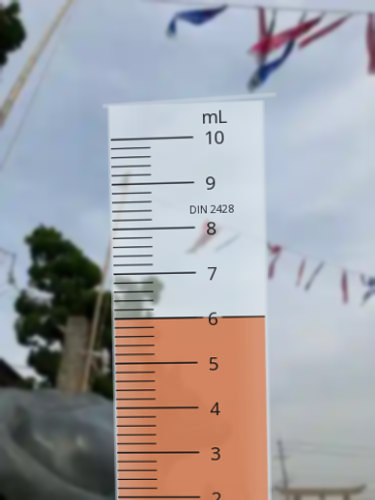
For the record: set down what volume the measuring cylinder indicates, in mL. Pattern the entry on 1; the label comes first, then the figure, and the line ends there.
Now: 6
